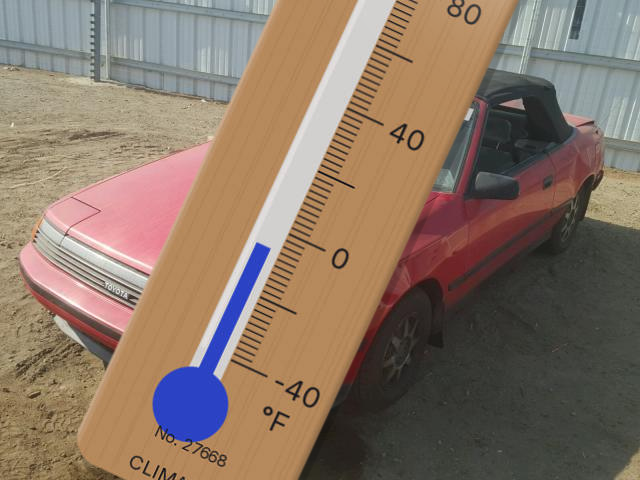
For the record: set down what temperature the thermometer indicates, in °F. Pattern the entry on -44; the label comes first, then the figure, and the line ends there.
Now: -6
